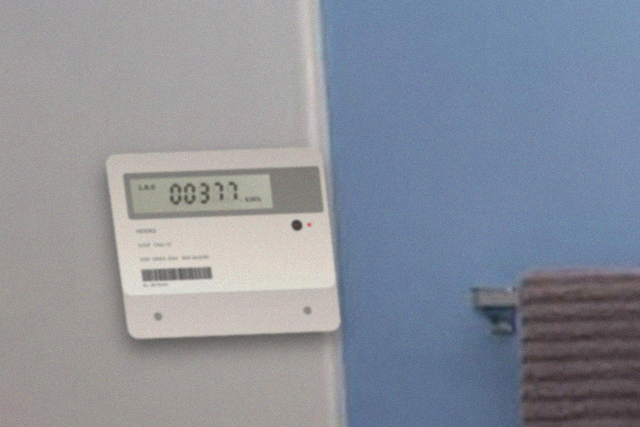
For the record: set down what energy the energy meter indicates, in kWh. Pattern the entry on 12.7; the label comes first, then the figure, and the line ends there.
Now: 377
